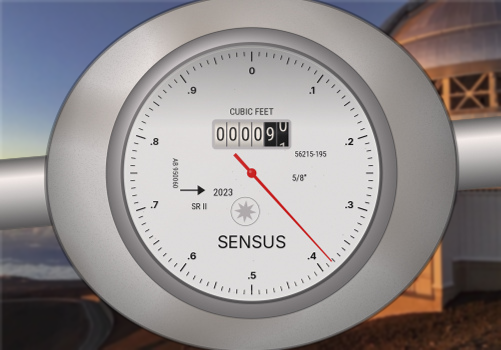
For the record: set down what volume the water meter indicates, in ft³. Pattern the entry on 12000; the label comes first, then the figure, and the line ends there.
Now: 90.38
